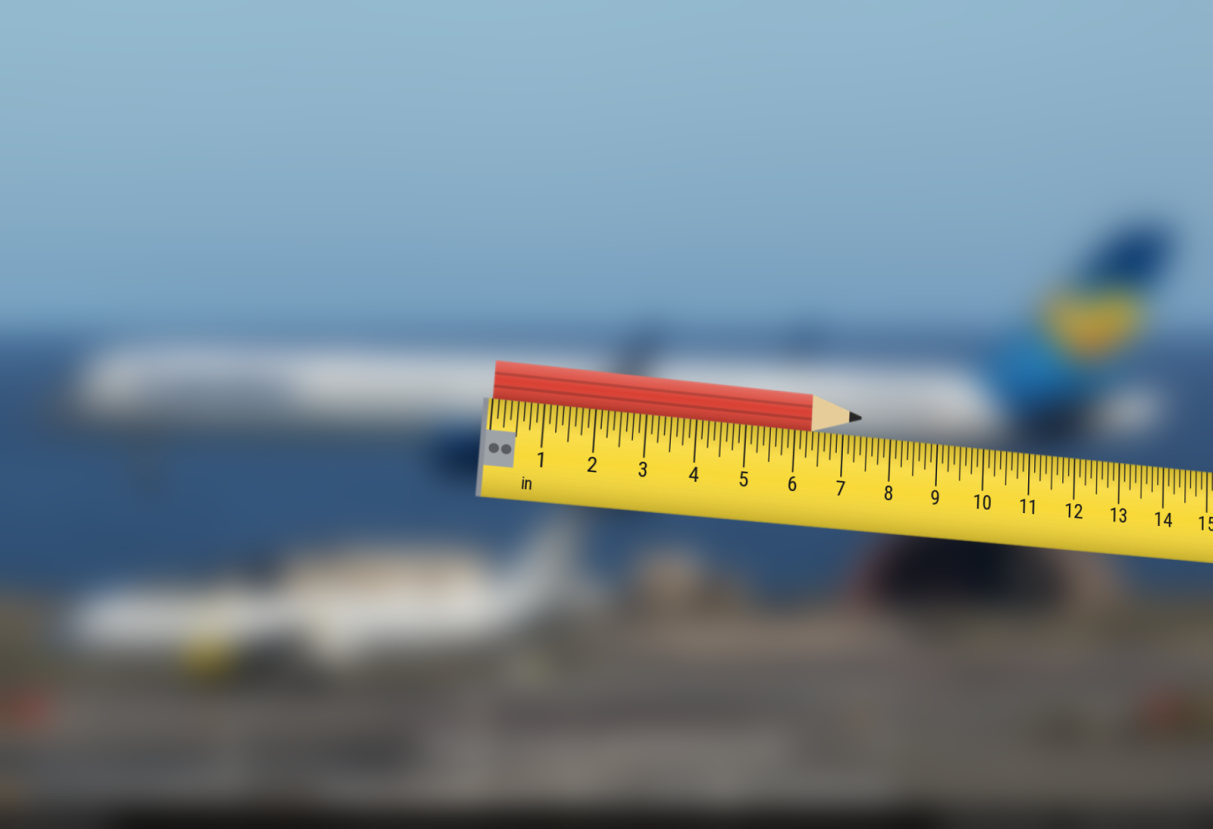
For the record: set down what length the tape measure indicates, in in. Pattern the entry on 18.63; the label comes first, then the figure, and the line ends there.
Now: 7.375
